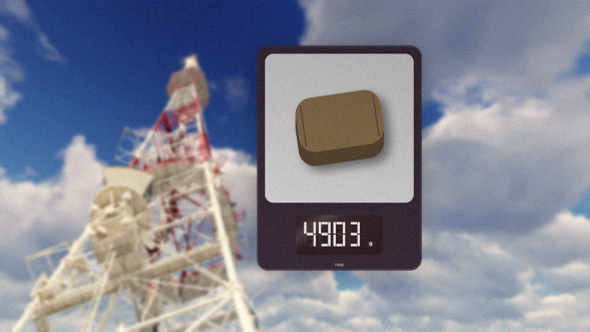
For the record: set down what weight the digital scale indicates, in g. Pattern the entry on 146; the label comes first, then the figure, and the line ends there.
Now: 4903
